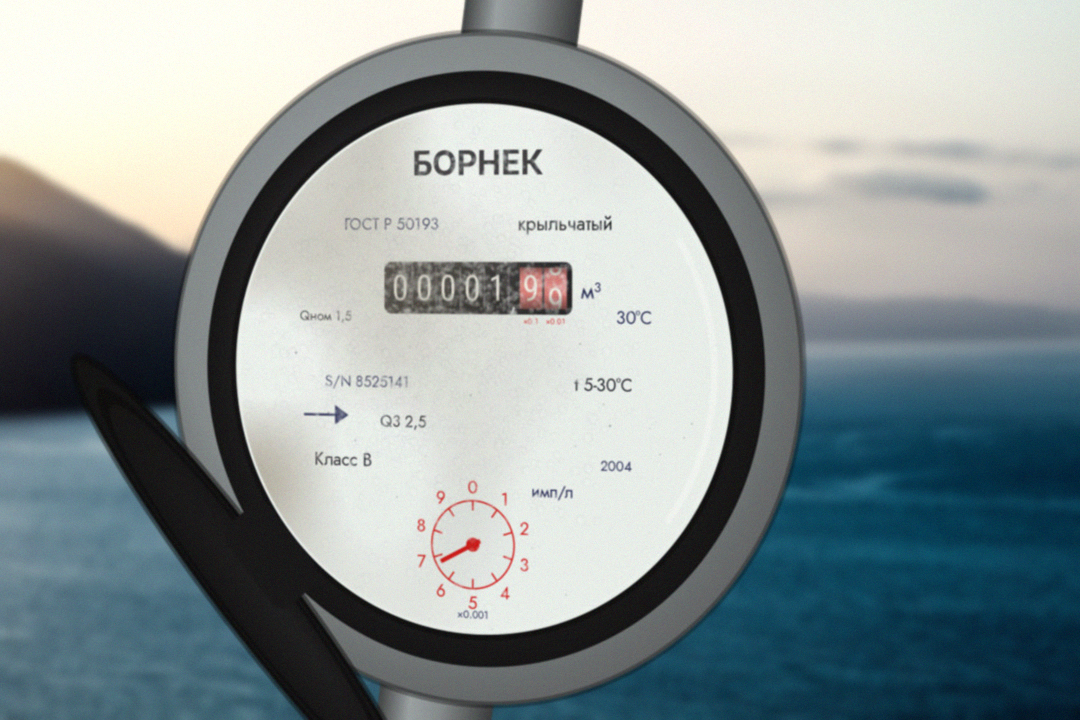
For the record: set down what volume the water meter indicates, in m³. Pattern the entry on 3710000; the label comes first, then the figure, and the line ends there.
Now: 1.986
